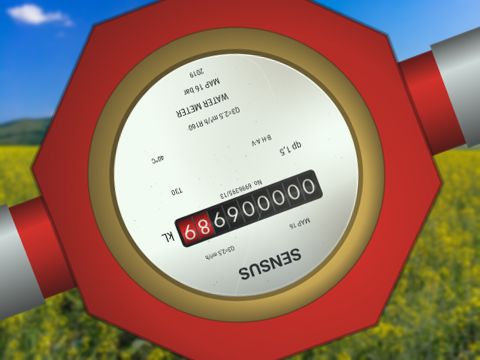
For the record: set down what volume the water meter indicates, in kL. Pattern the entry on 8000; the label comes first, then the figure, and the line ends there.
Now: 69.89
